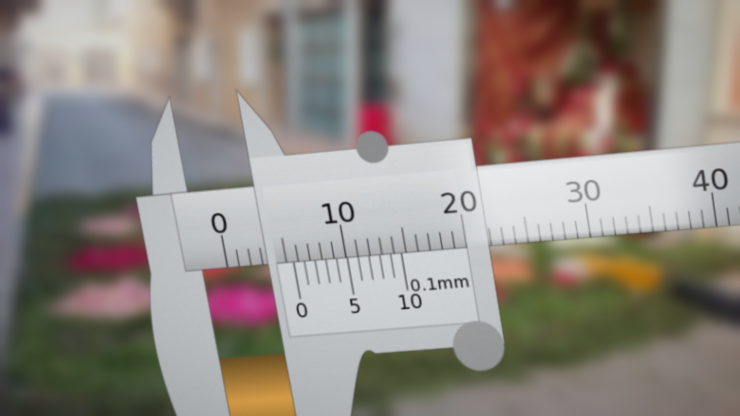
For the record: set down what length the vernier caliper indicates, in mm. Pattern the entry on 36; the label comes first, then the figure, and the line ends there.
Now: 5.6
